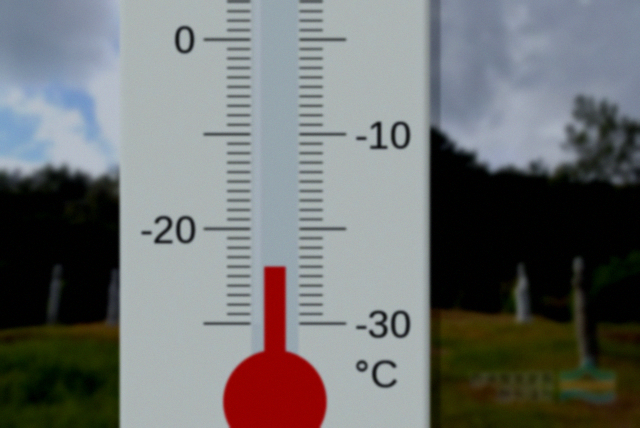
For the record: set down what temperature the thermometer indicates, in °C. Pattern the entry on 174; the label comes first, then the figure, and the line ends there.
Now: -24
